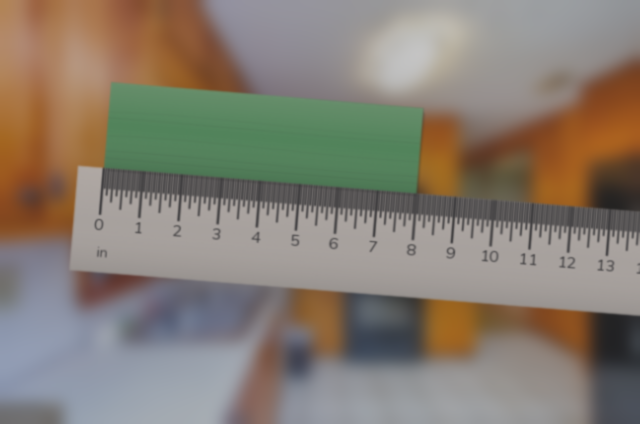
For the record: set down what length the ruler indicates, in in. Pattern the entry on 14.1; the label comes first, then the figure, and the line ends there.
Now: 8
